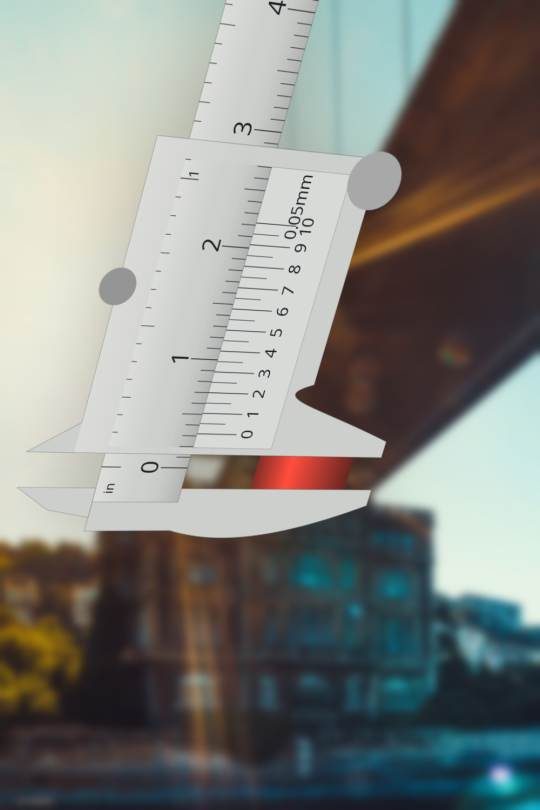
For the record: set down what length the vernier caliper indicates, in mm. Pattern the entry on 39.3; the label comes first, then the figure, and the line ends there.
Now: 3.2
